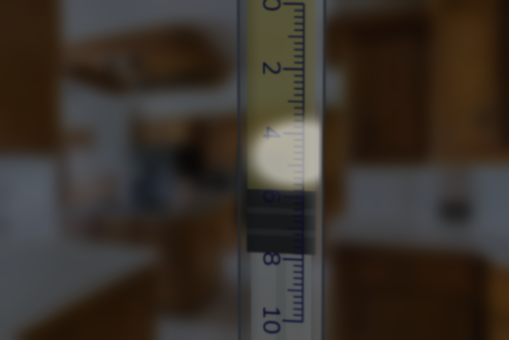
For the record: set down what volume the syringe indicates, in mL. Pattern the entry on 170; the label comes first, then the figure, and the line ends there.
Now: 5.8
